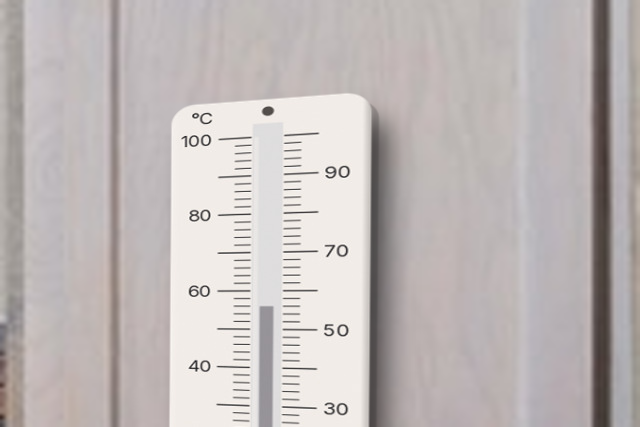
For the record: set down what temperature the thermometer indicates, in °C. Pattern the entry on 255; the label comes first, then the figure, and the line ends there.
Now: 56
